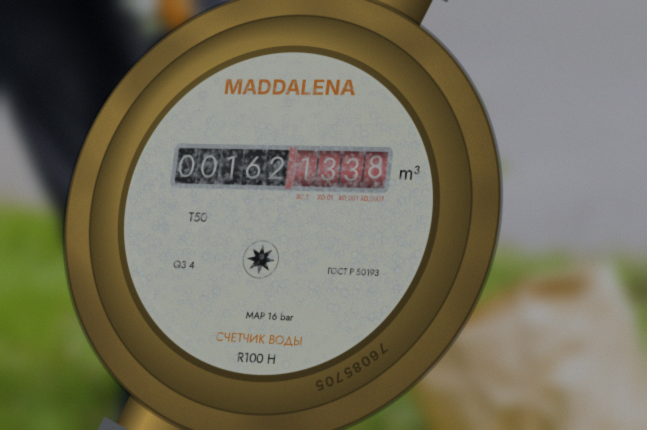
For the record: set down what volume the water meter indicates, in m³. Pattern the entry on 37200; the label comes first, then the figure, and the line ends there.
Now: 162.1338
